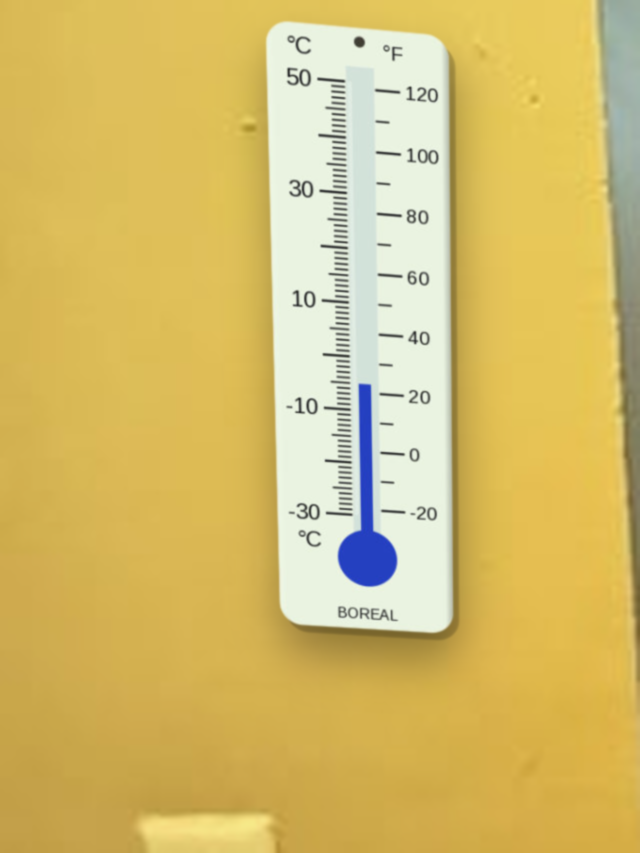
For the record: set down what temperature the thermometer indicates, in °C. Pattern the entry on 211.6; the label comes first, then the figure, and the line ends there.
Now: -5
